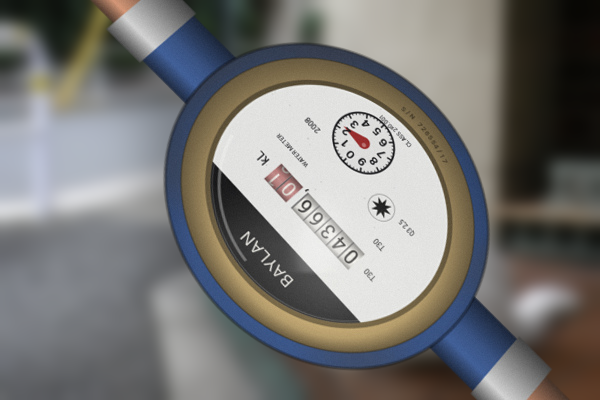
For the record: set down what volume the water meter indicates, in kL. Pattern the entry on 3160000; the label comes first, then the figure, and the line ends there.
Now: 4366.012
